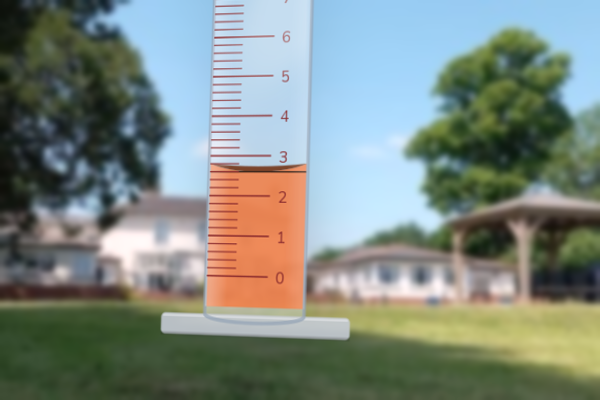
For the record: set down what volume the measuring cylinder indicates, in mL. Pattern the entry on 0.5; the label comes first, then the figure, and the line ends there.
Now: 2.6
